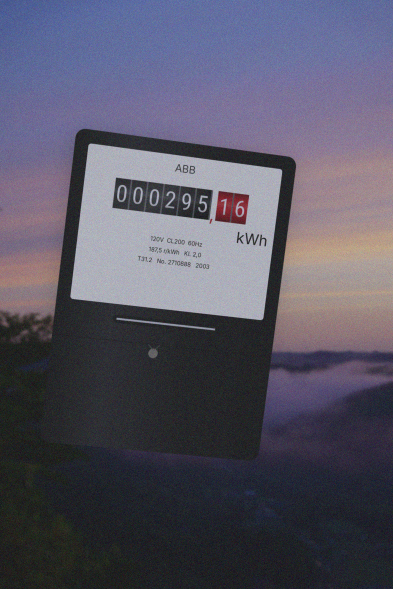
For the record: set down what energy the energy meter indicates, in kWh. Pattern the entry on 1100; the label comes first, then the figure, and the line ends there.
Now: 295.16
